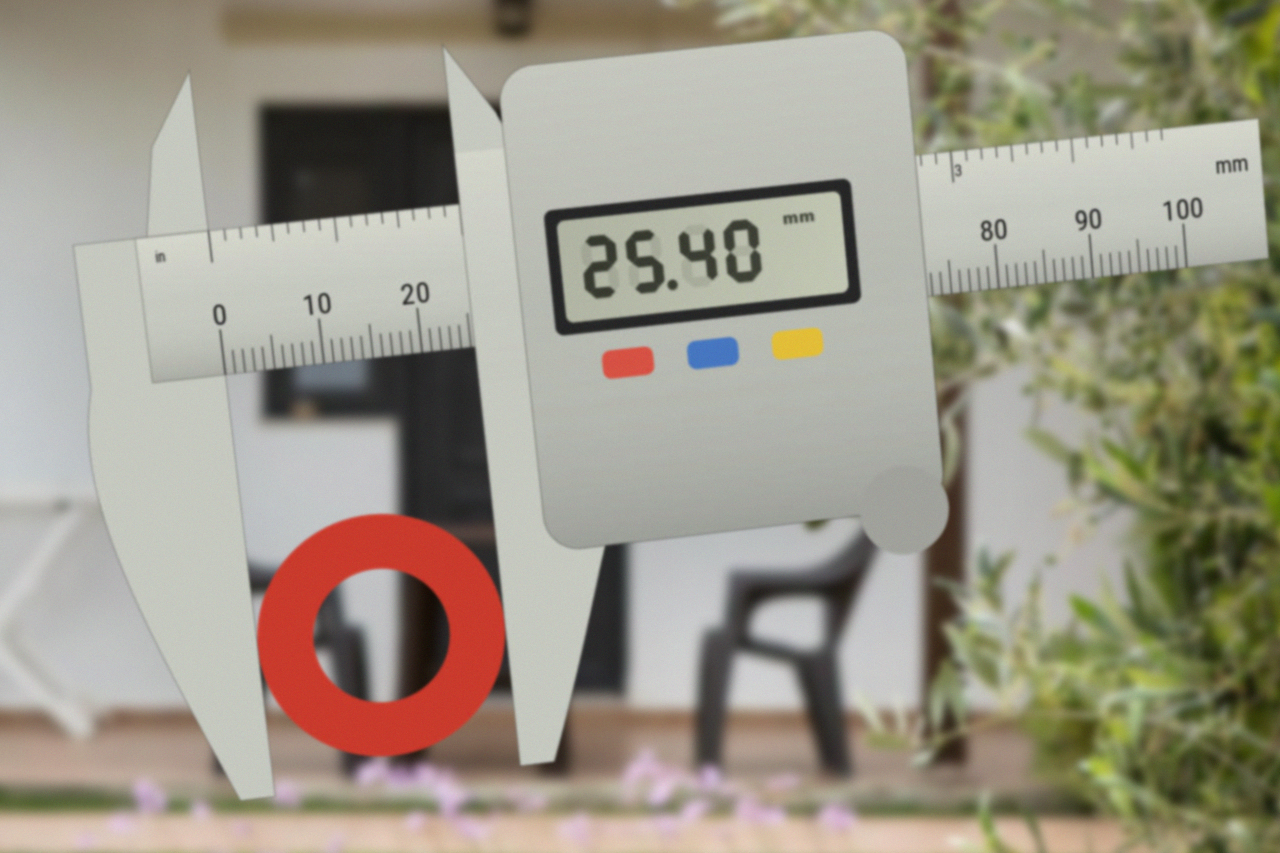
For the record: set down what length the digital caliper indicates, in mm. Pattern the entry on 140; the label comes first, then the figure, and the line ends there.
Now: 25.40
